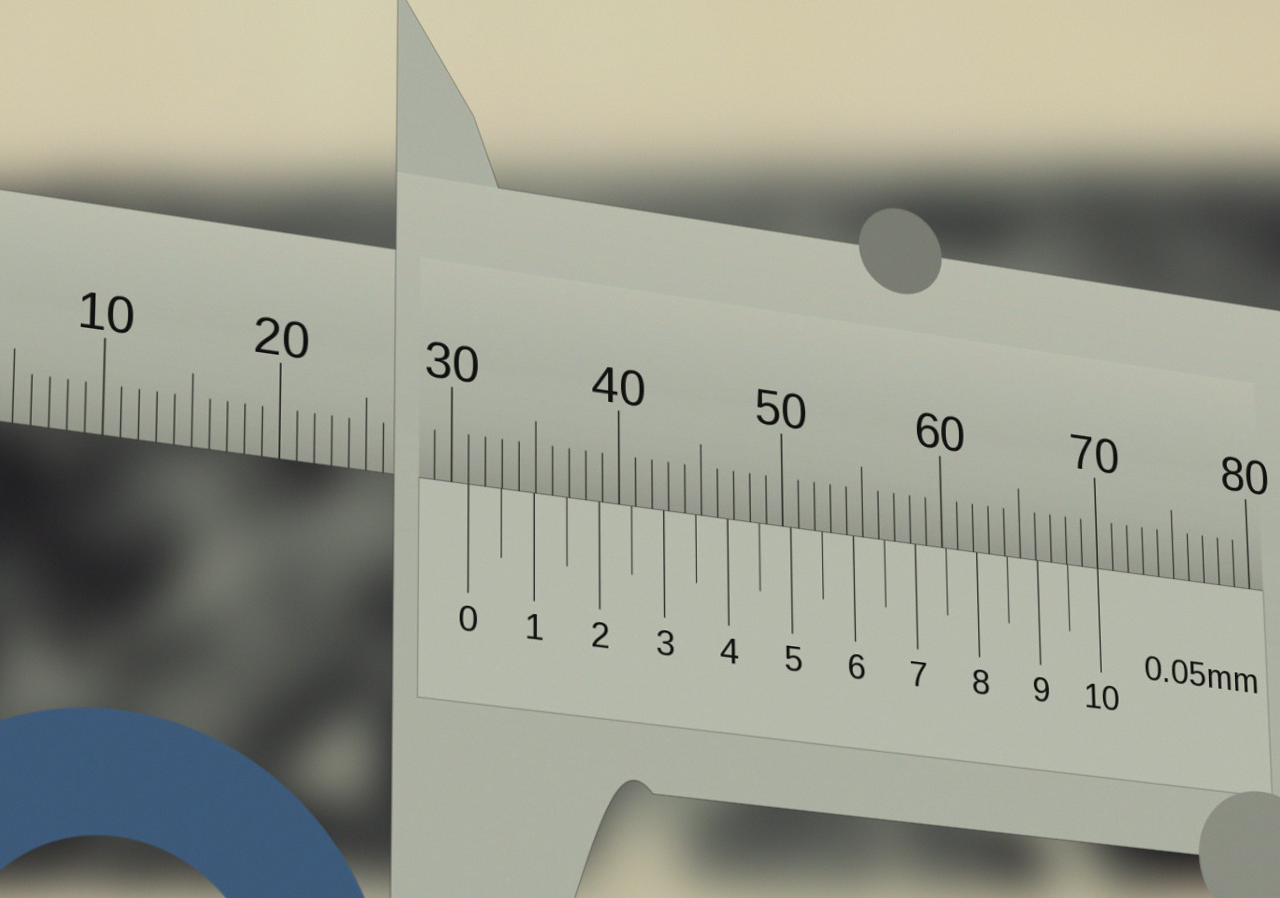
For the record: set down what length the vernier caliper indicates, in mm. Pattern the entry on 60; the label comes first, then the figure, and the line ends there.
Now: 31.0
